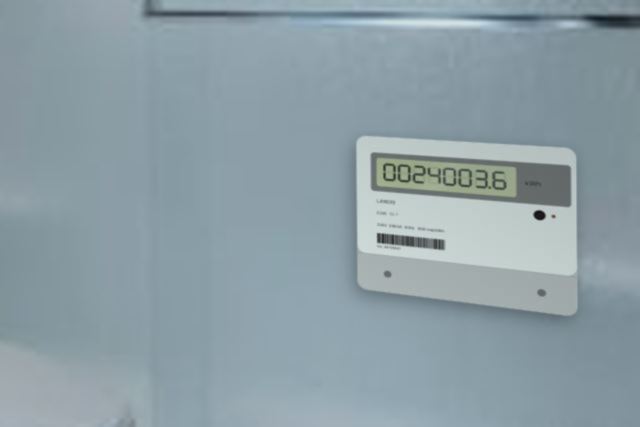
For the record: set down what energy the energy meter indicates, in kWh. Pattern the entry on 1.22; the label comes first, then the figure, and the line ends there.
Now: 24003.6
